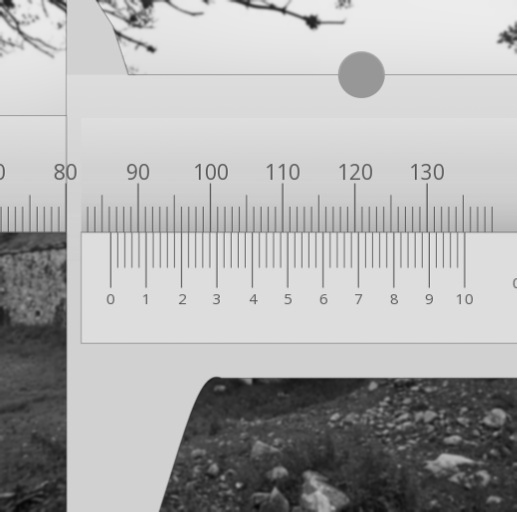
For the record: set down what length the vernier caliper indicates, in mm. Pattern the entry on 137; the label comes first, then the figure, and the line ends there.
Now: 86.2
